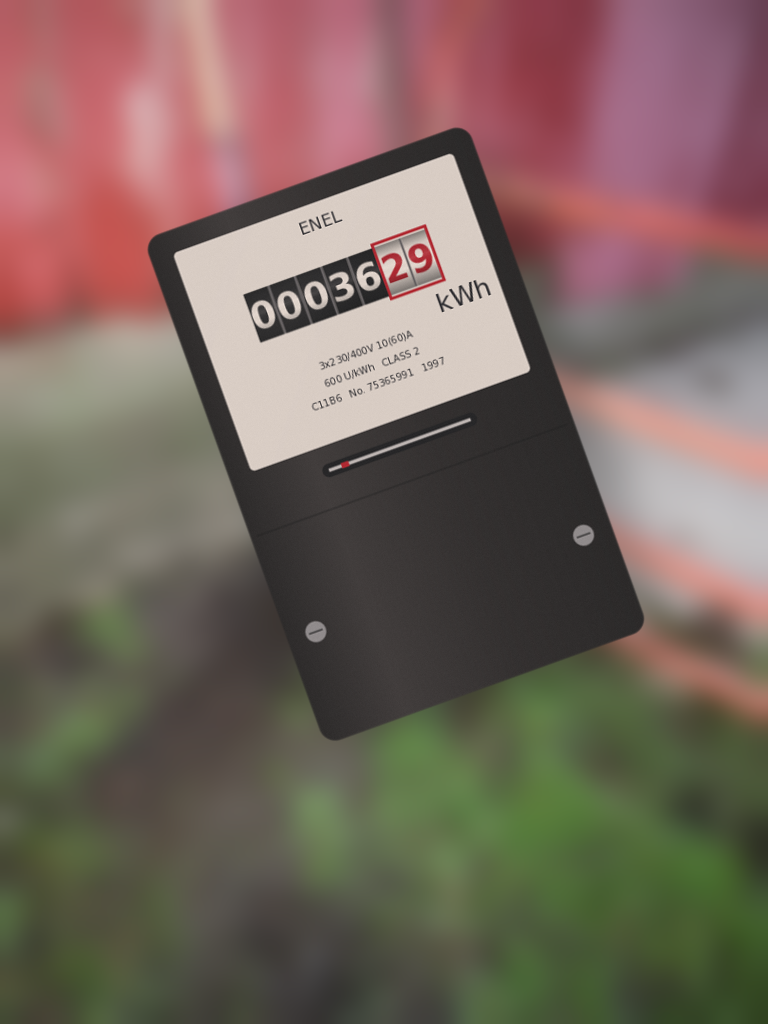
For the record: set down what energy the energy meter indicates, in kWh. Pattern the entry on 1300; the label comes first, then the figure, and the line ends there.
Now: 36.29
